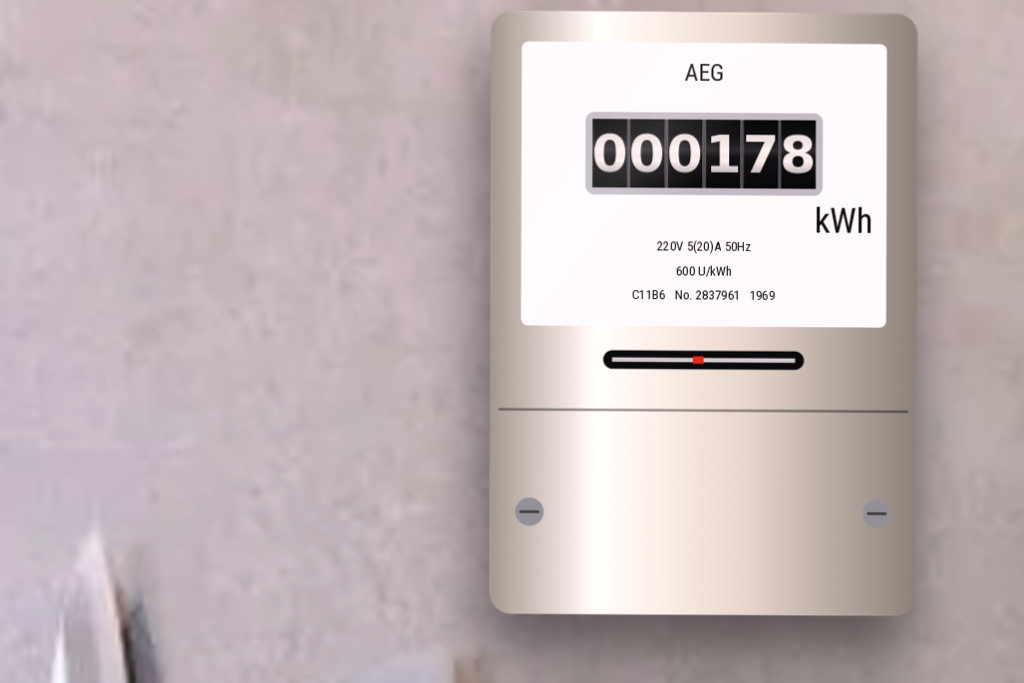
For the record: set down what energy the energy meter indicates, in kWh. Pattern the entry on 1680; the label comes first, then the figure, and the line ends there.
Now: 178
